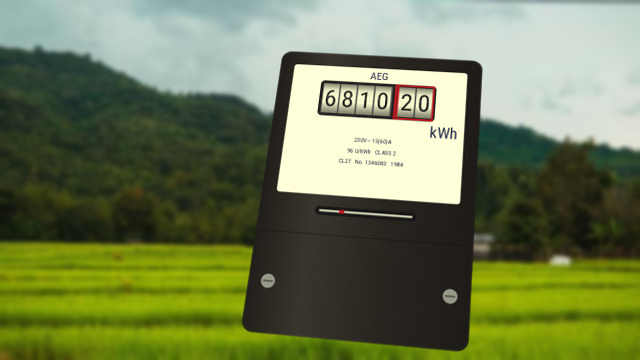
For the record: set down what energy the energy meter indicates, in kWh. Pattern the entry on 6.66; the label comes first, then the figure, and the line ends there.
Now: 6810.20
